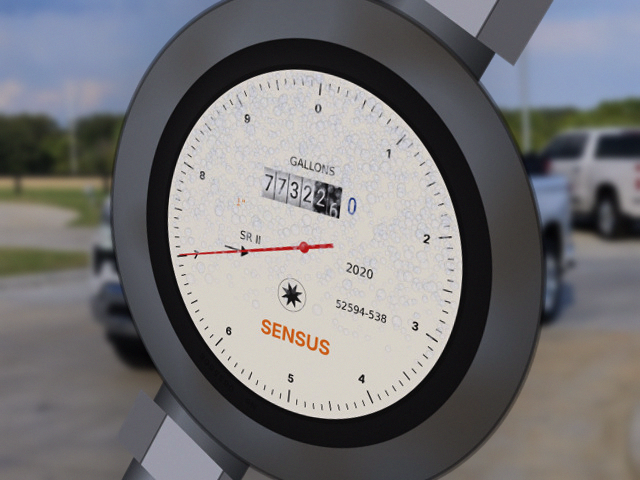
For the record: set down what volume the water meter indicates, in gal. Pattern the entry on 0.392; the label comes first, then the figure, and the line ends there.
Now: 7732257.0
